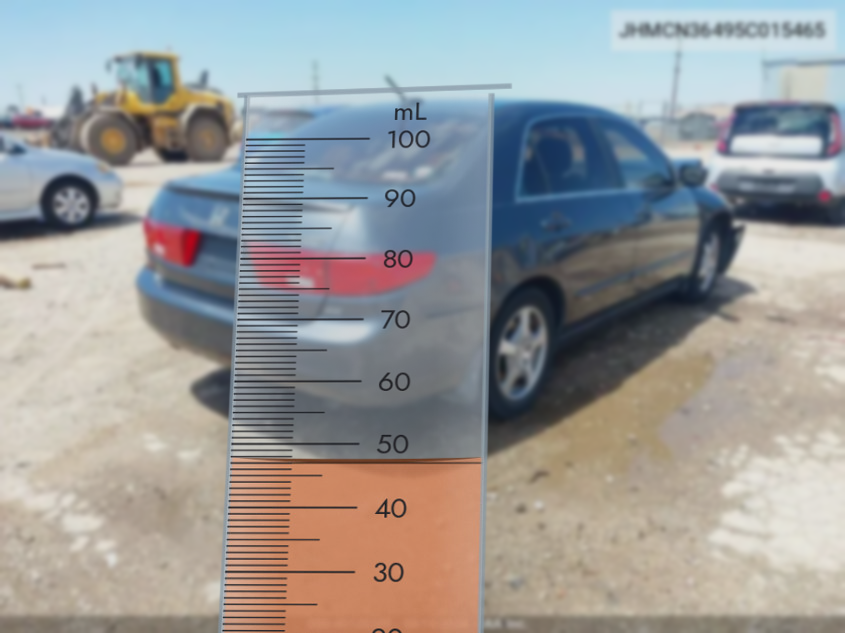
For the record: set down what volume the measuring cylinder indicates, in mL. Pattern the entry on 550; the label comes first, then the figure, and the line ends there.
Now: 47
